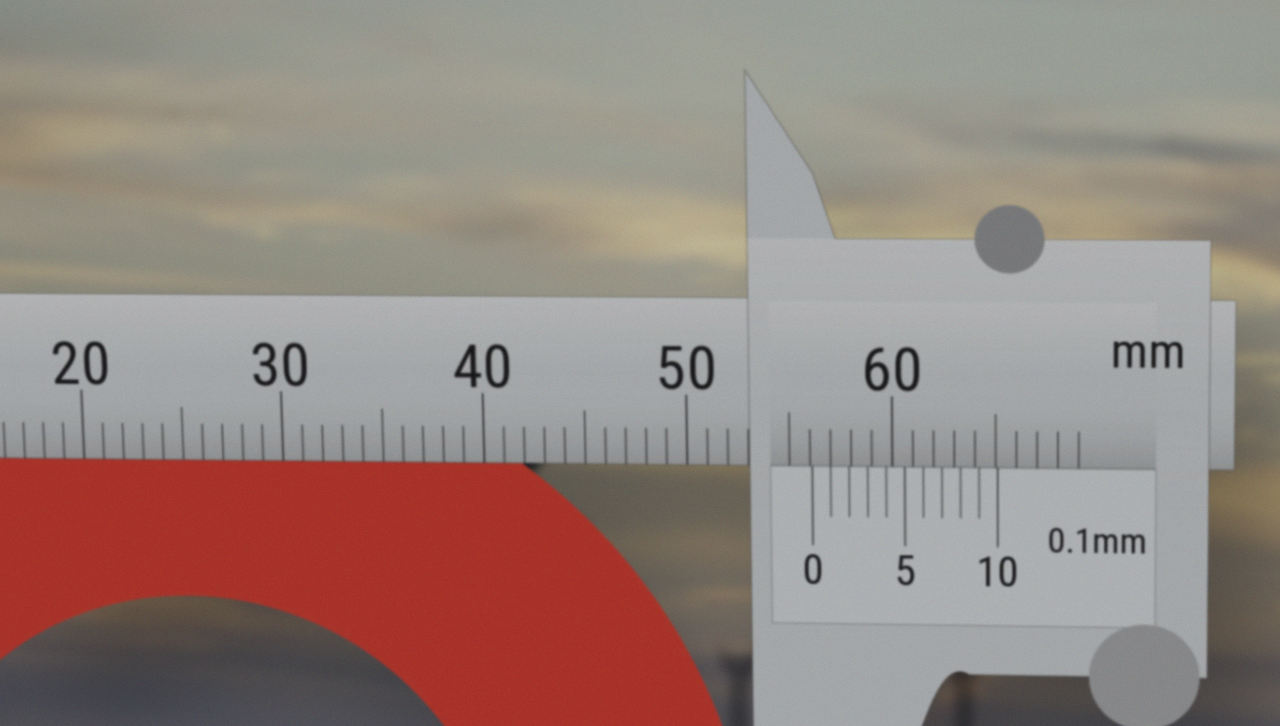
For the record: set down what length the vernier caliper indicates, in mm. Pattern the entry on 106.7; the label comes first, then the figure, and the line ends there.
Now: 56.1
